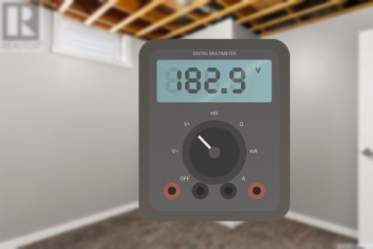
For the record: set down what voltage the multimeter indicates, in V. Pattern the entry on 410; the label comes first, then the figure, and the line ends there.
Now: 182.9
